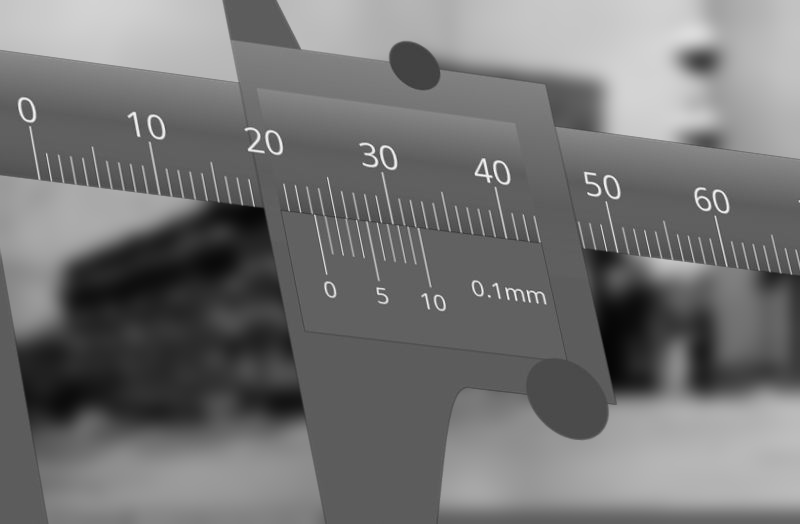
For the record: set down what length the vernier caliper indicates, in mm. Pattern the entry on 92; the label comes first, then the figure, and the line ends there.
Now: 23.2
